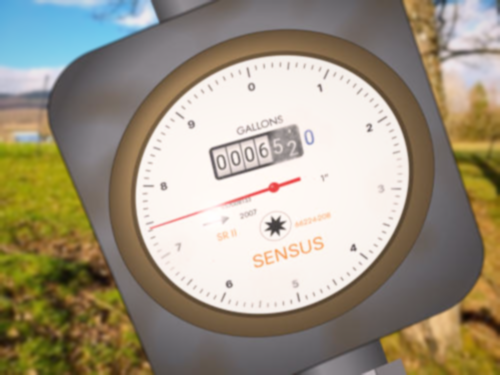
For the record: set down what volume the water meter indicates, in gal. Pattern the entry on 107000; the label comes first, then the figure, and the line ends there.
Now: 6517.4
